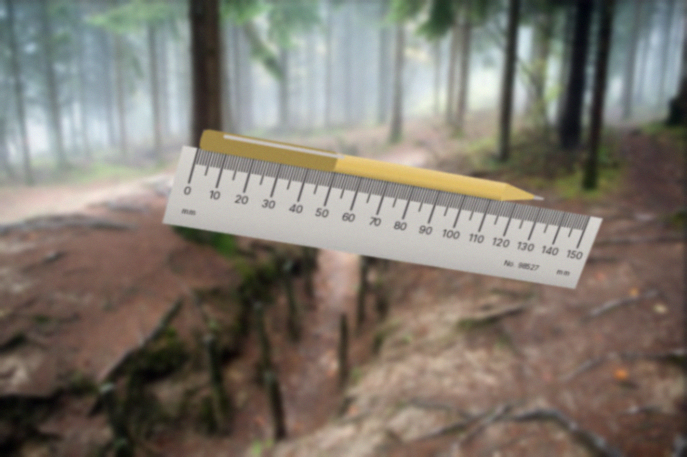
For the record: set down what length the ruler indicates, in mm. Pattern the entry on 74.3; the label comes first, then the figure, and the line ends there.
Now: 130
